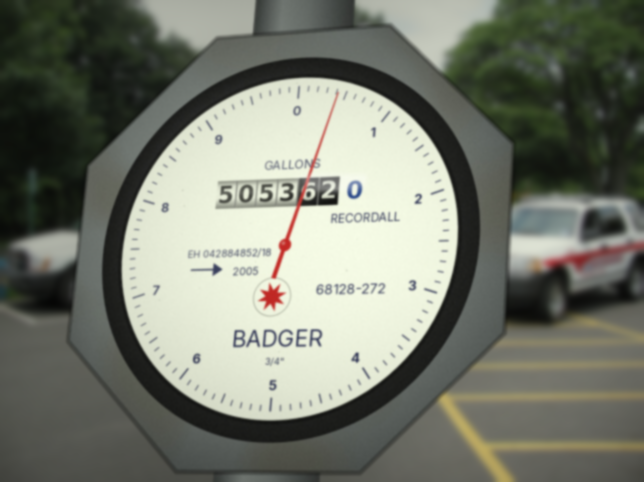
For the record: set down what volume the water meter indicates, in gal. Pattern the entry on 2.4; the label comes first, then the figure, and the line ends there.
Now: 5053620.4
